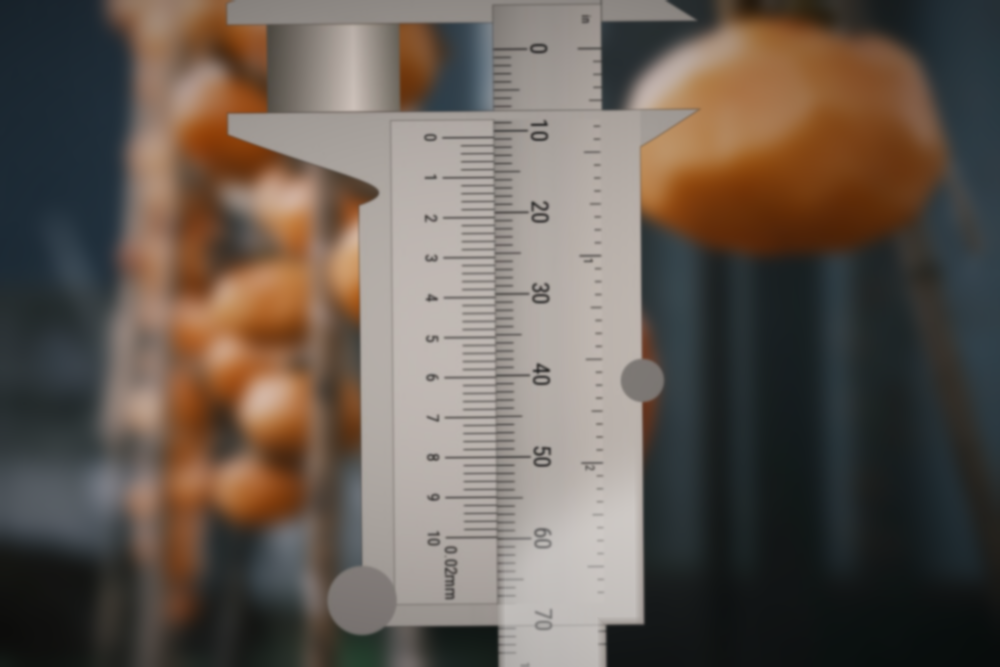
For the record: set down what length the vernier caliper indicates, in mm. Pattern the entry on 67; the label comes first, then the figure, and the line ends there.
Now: 10.8
